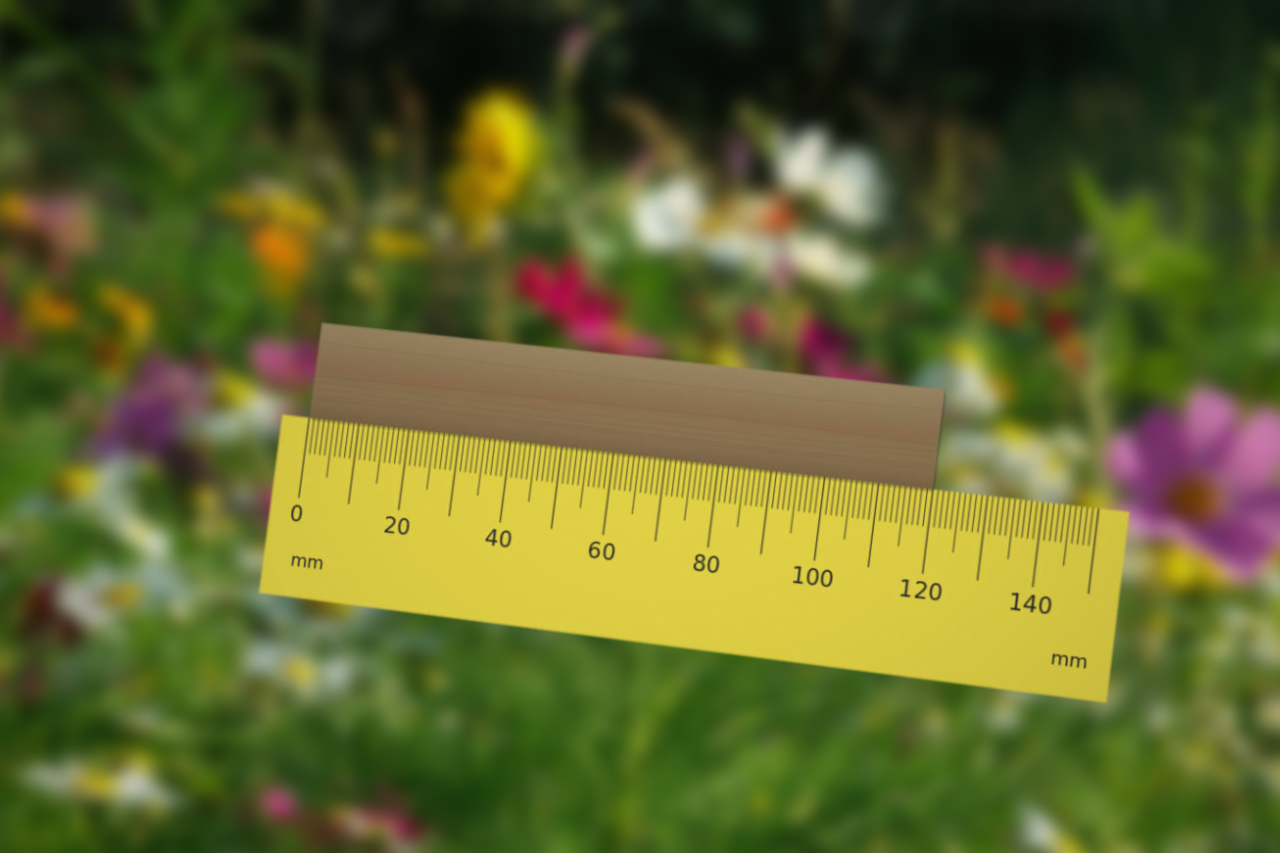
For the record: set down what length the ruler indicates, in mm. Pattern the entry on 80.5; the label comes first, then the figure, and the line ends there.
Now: 120
